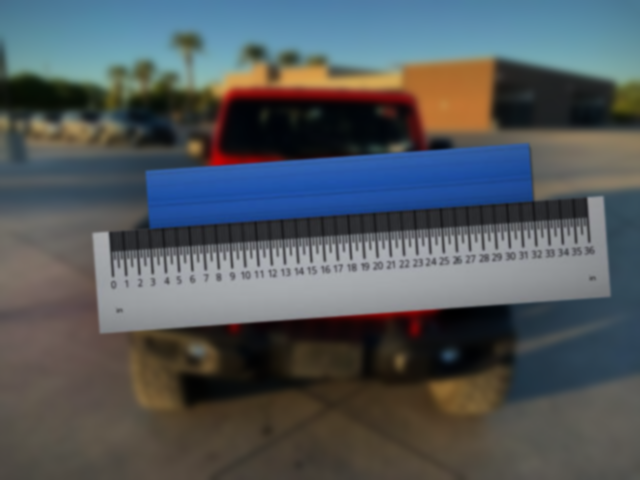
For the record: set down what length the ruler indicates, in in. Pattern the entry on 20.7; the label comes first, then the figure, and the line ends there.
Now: 29
